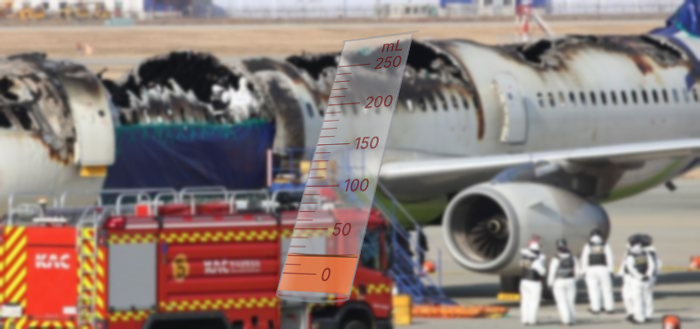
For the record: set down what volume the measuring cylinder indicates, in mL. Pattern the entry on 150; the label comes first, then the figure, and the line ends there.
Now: 20
